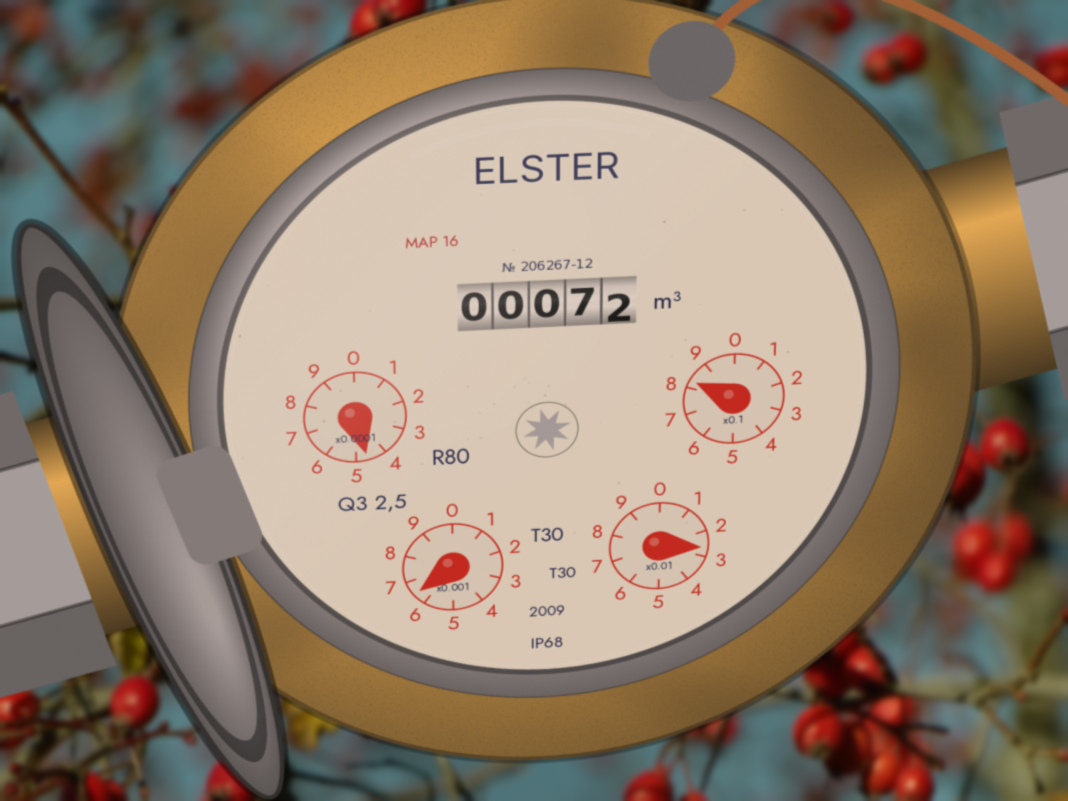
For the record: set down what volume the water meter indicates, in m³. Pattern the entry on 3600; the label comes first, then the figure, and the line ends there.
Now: 71.8264
